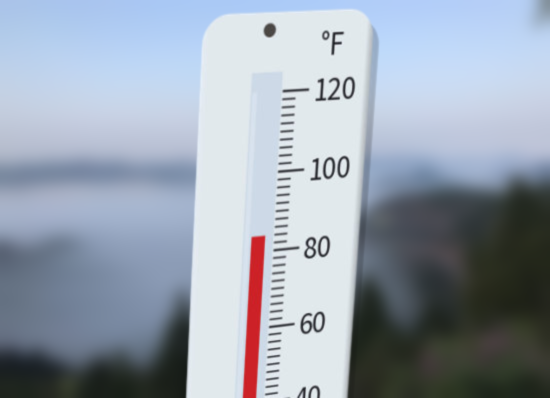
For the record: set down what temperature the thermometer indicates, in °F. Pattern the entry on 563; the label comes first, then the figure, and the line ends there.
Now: 84
